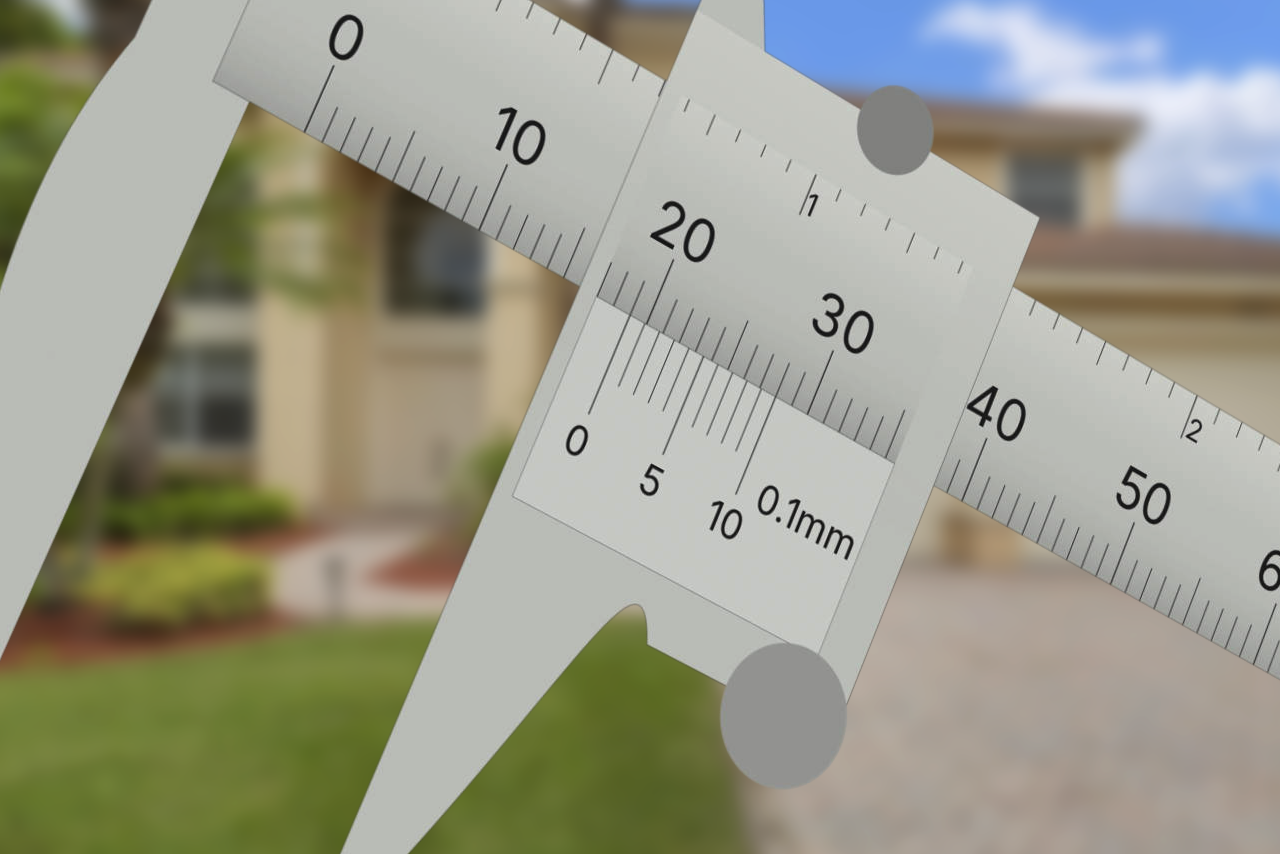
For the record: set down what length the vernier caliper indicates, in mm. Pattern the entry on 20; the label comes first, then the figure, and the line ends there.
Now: 19.0
